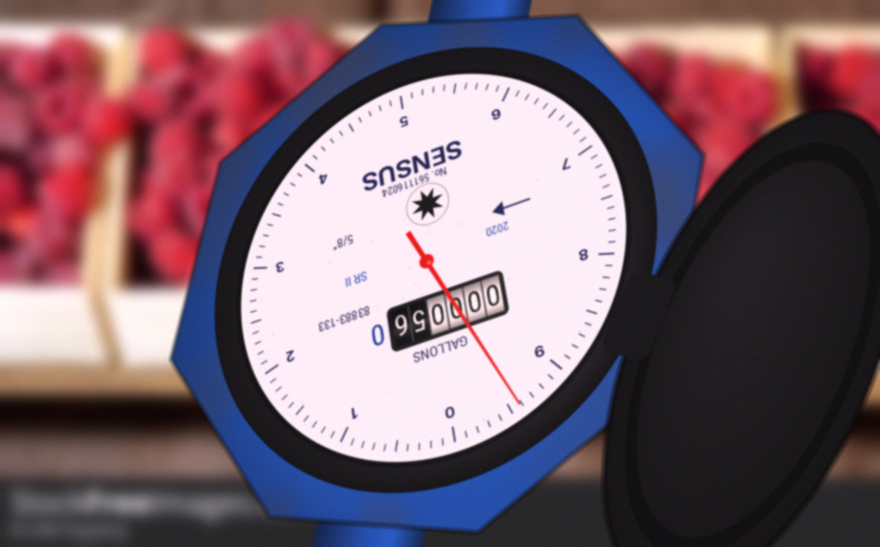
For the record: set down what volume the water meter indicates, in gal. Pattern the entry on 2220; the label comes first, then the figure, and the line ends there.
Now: 559.4
